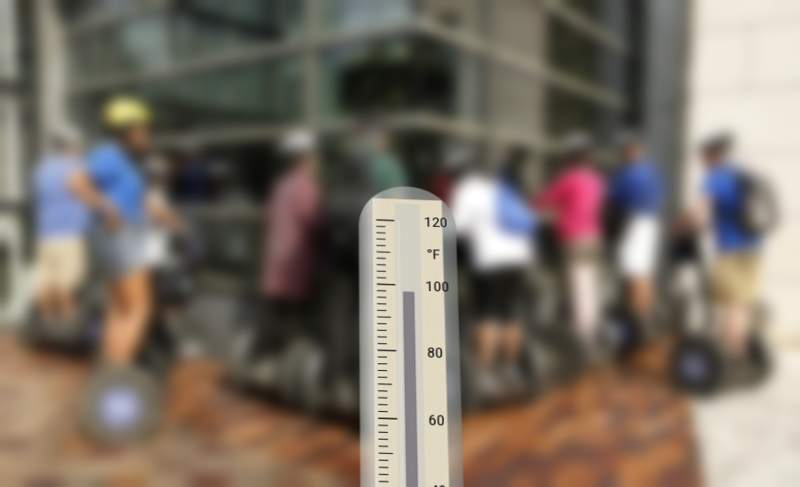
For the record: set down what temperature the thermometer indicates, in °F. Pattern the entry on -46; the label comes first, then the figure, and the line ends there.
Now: 98
